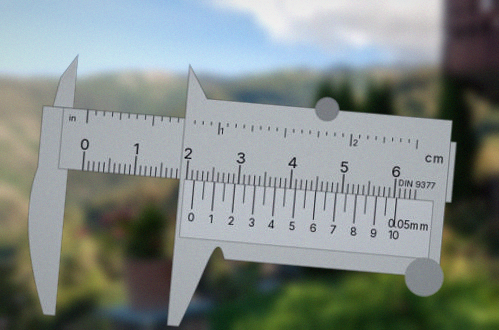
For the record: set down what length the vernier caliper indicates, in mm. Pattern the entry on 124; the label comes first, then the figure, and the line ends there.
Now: 21.5
